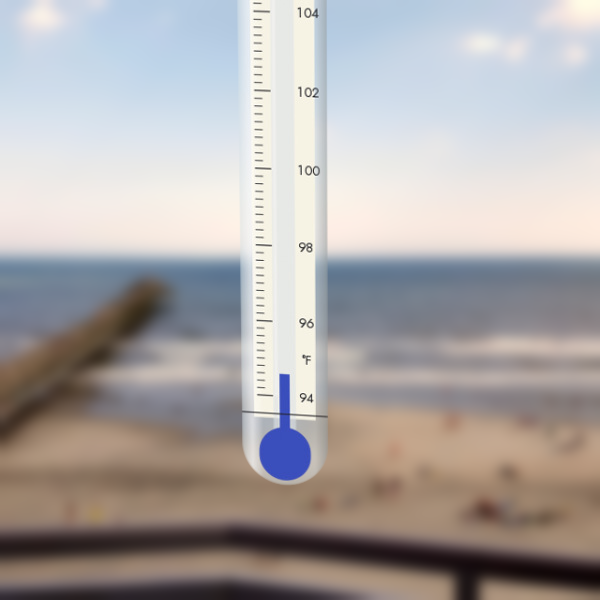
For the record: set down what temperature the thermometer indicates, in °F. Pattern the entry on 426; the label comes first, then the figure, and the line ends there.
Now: 94.6
